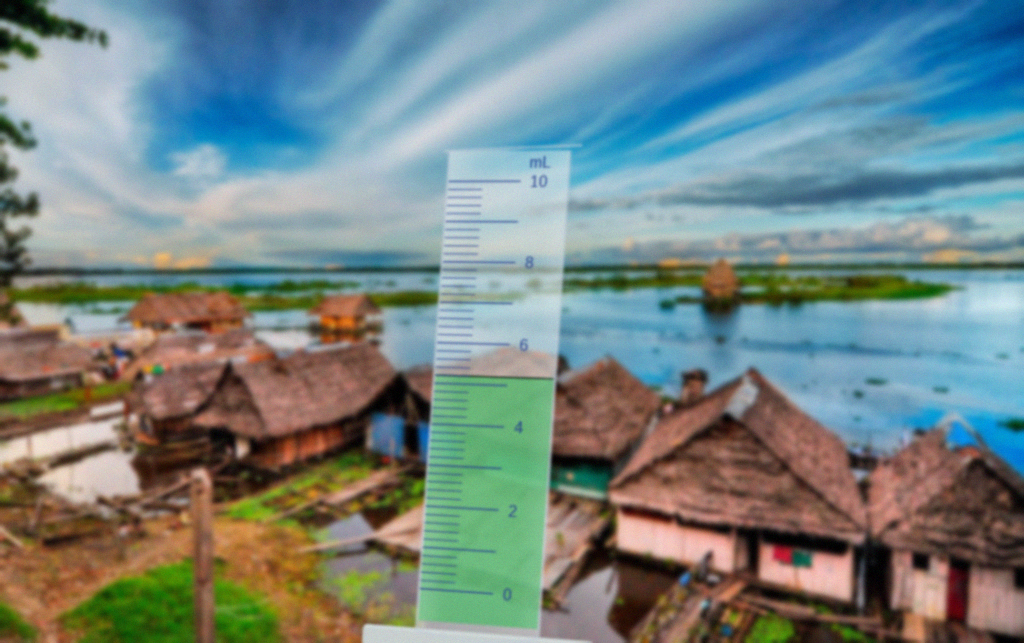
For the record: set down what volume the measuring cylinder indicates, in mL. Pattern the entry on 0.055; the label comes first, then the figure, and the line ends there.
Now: 5.2
